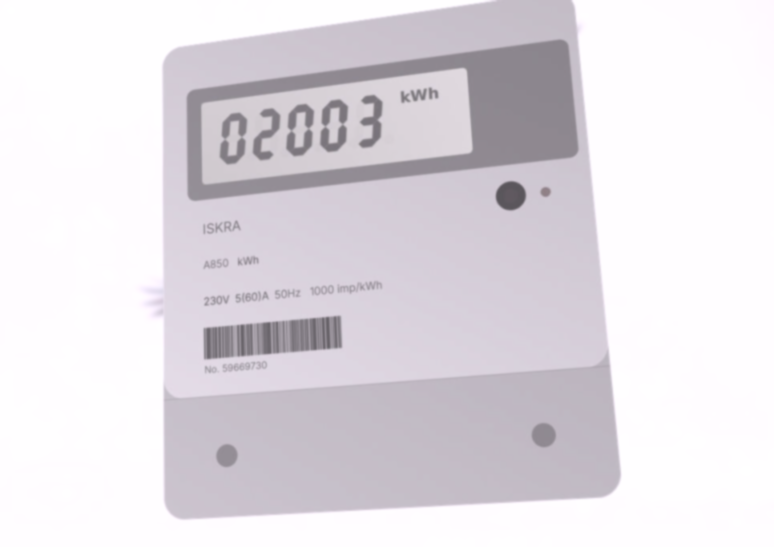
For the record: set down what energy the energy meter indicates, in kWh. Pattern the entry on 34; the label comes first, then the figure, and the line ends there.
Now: 2003
